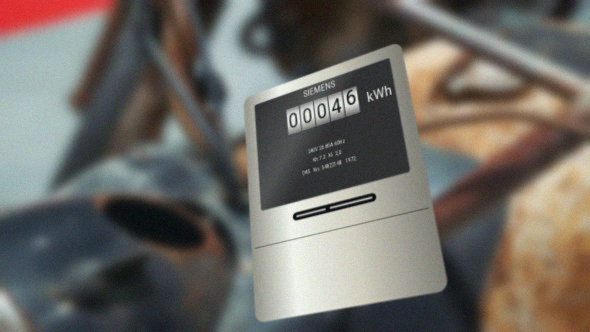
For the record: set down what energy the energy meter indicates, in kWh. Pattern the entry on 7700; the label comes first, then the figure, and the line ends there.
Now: 46
